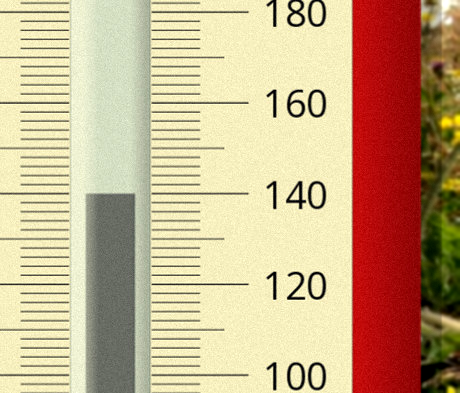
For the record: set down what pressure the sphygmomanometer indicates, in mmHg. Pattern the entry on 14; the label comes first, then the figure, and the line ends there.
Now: 140
